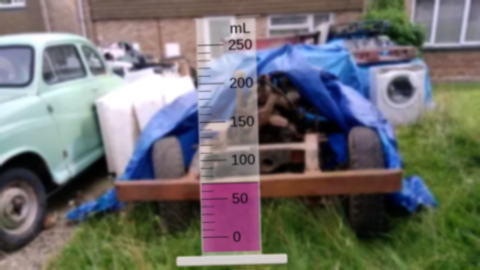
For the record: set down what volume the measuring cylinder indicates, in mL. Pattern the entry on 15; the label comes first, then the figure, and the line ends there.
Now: 70
